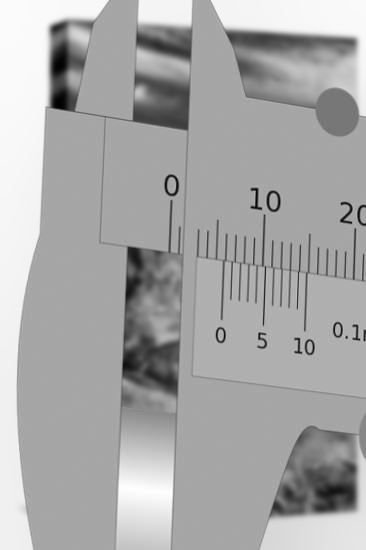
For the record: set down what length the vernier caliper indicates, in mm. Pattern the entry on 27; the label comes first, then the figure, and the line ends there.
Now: 5.8
